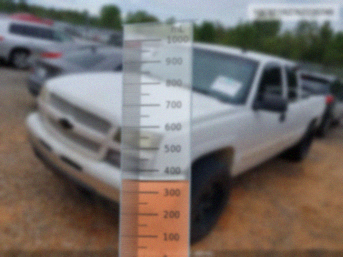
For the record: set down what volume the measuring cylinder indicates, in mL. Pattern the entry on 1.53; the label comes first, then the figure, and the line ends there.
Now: 350
